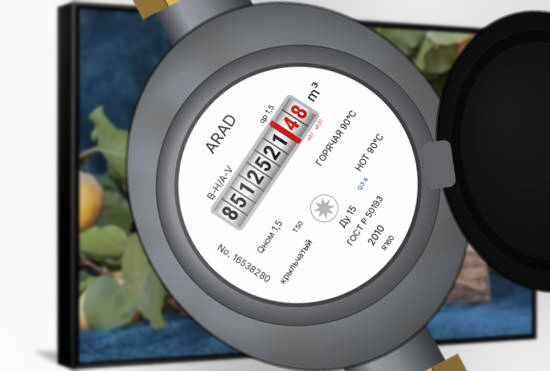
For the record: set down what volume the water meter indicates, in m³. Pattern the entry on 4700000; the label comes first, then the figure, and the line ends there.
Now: 8512521.48
